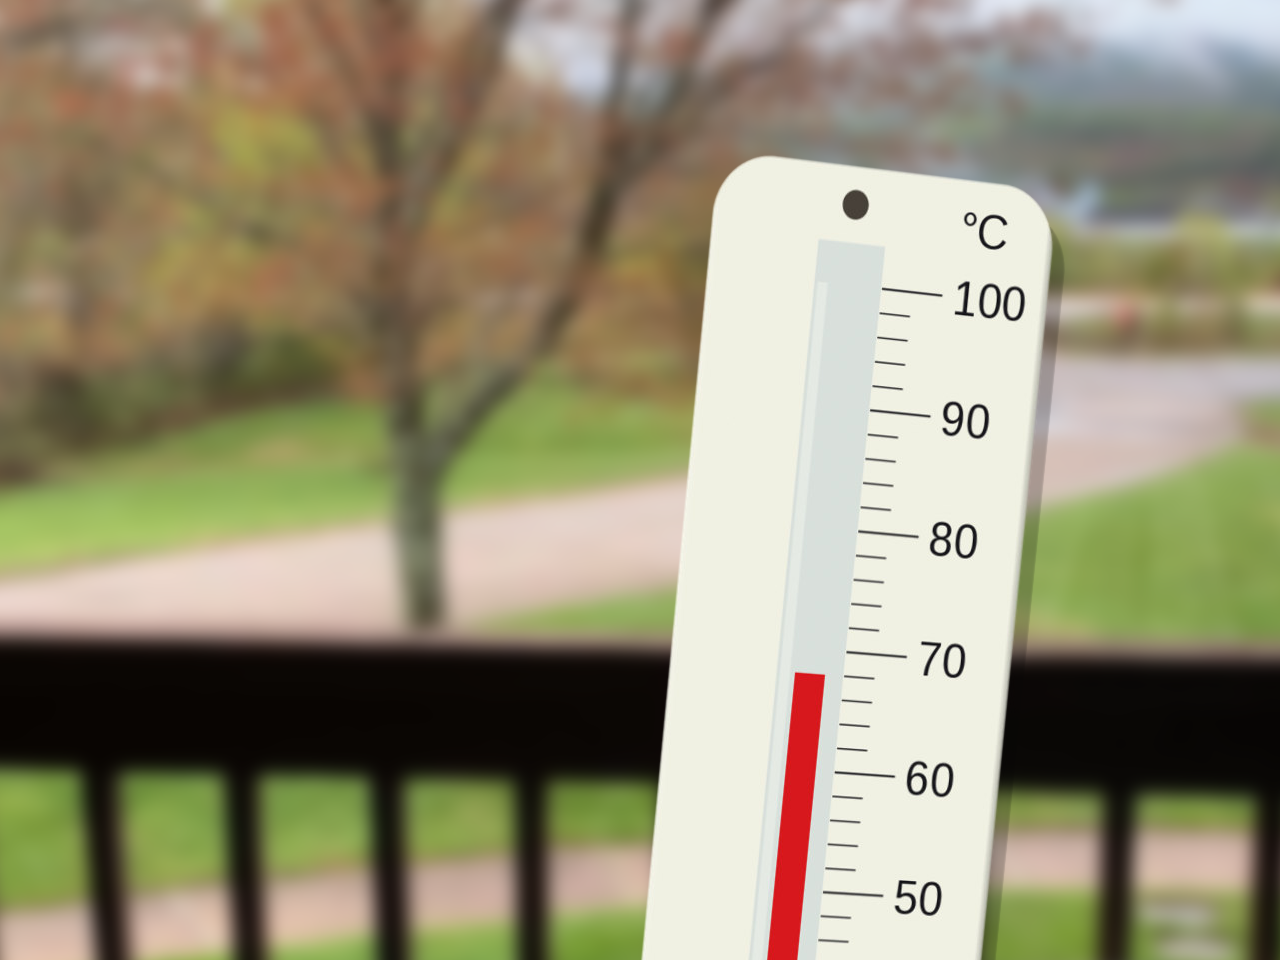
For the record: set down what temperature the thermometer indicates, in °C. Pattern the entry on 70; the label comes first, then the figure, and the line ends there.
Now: 68
